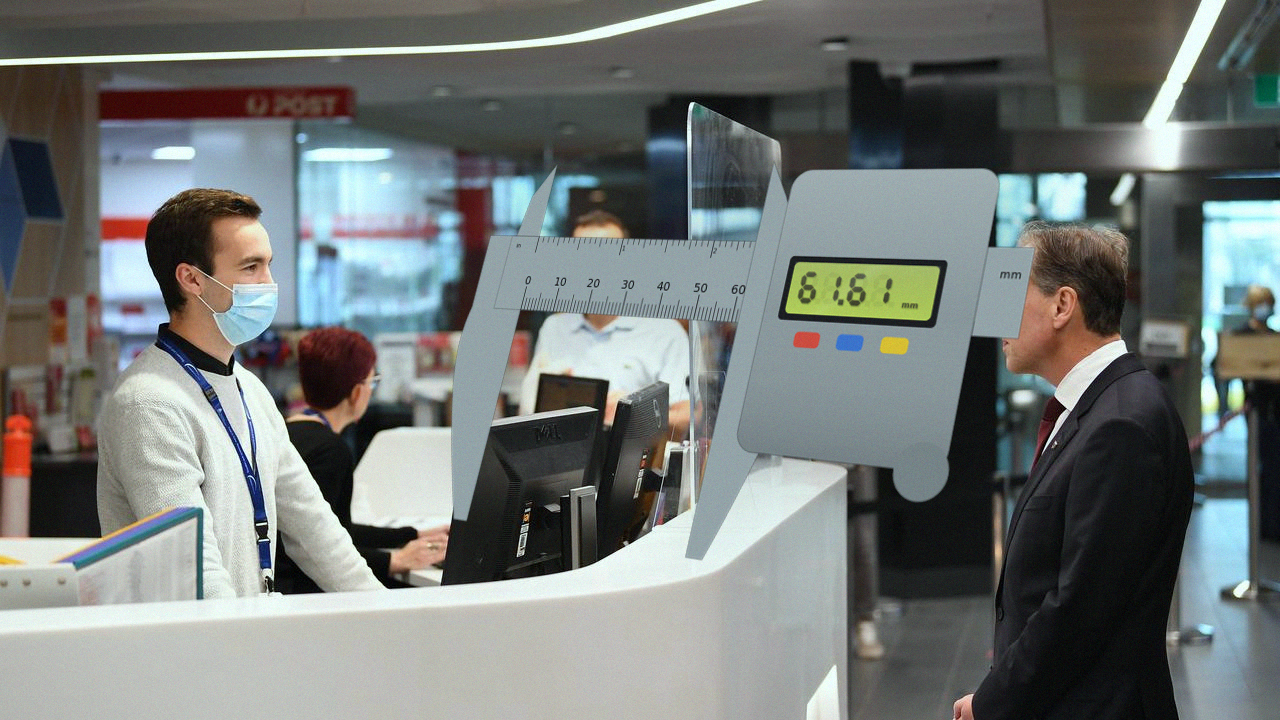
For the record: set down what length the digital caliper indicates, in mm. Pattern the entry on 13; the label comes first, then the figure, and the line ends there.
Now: 61.61
